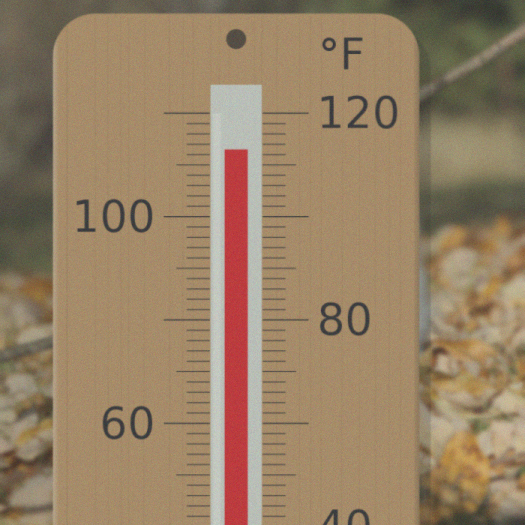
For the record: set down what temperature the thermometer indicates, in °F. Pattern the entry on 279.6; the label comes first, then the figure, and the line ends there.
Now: 113
